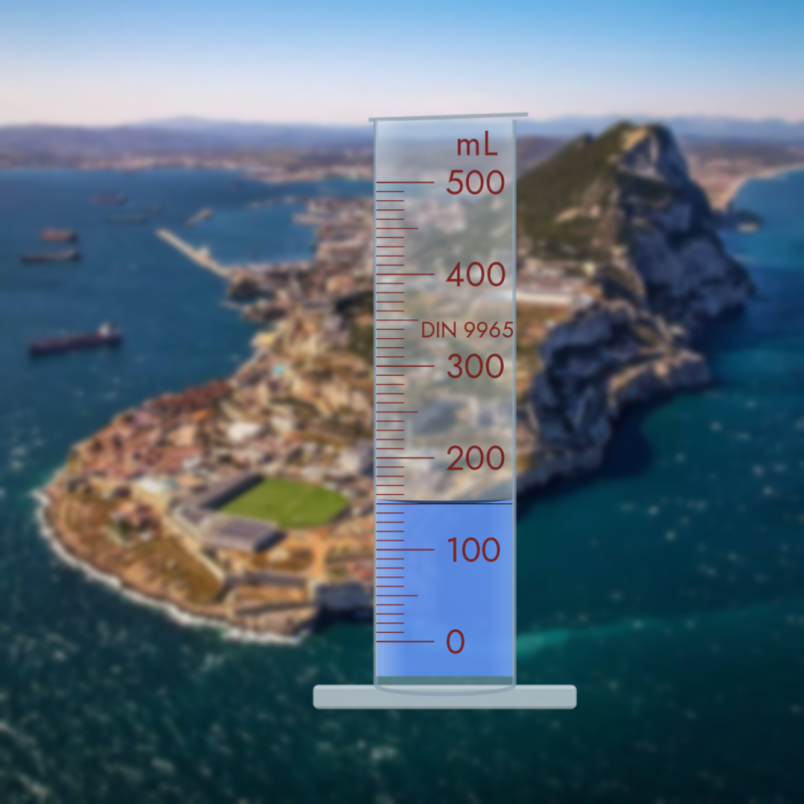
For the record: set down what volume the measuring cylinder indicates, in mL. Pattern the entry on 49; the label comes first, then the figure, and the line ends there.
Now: 150
